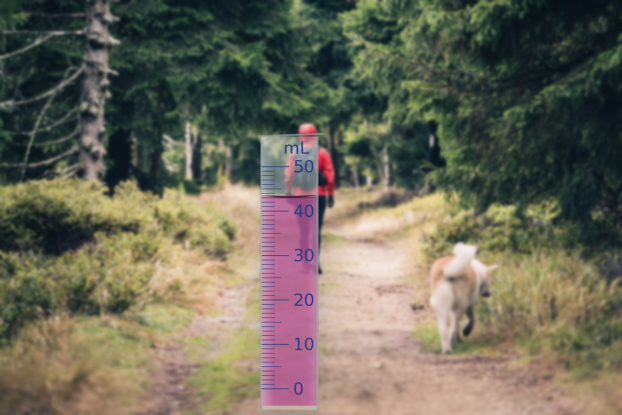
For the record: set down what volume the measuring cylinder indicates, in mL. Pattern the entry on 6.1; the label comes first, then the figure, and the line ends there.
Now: 43
